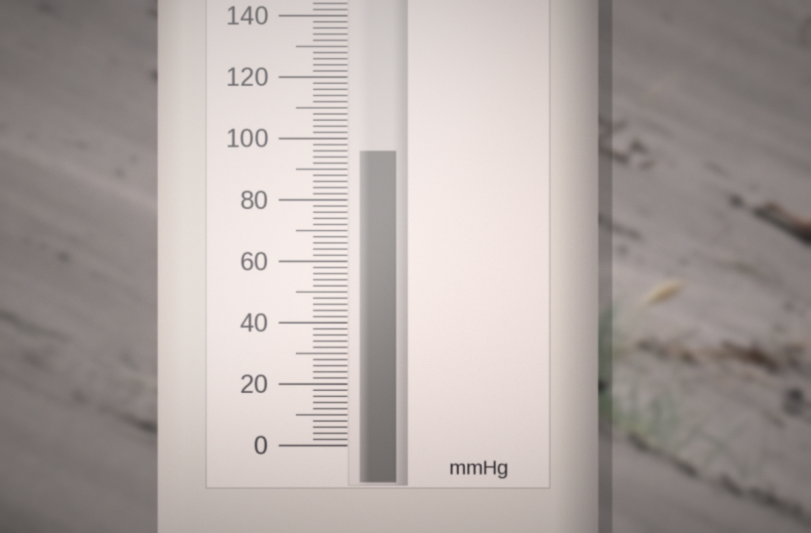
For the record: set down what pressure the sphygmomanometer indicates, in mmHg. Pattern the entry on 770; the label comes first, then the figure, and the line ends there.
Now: 96
